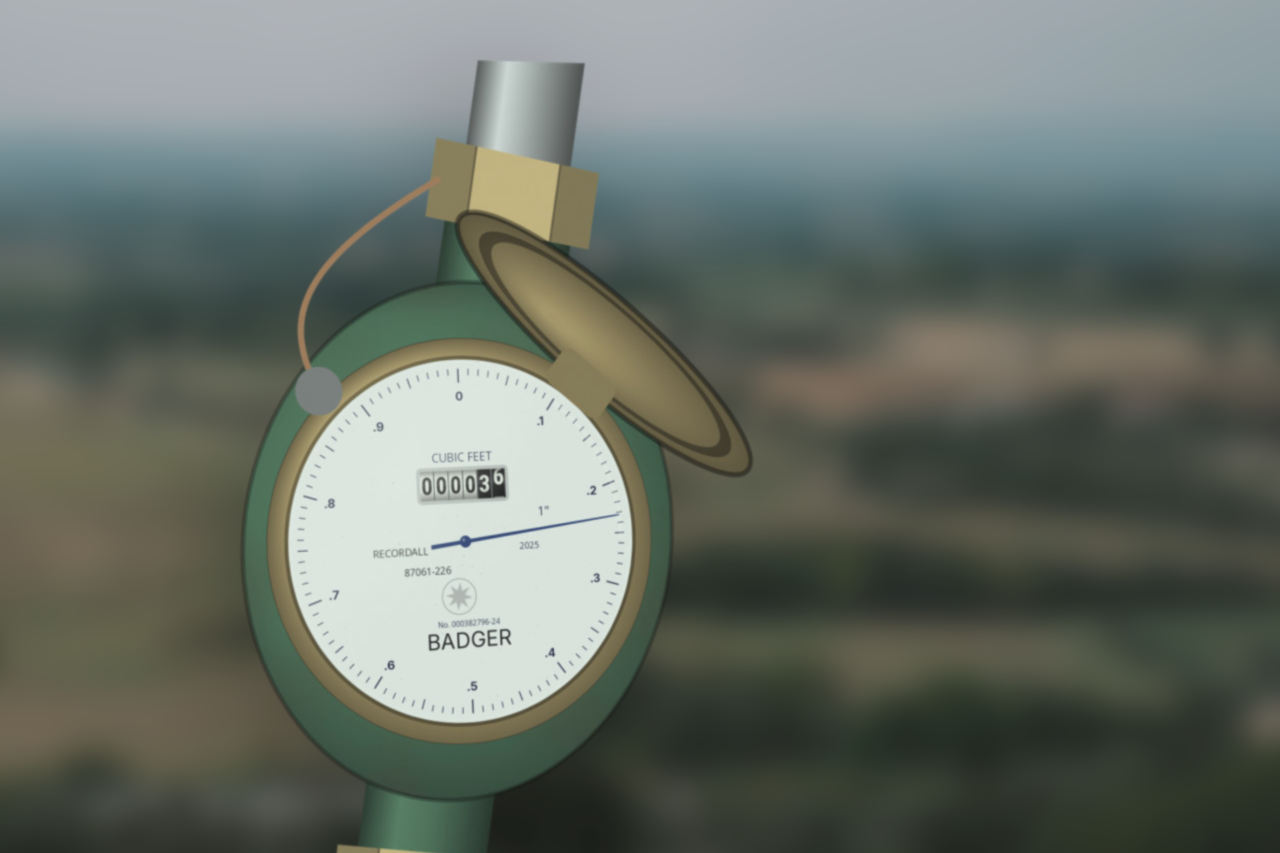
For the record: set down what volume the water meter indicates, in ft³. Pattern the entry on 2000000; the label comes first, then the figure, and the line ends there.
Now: 36.23
